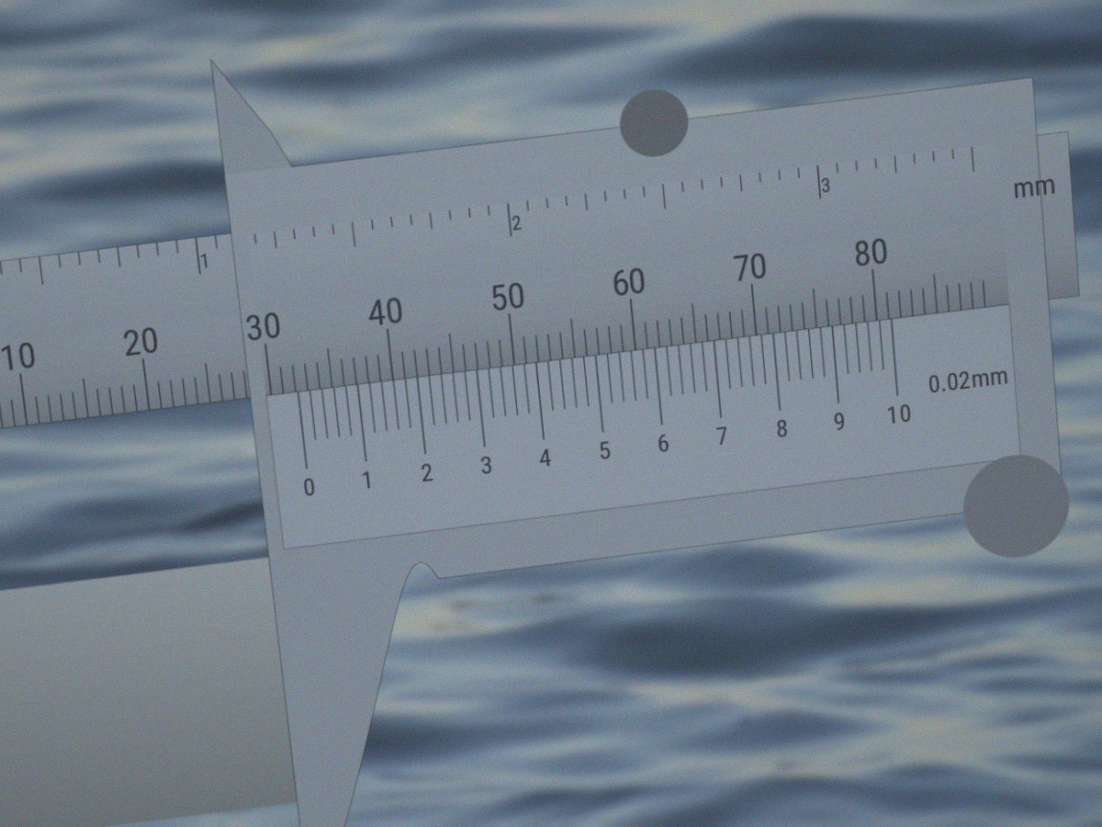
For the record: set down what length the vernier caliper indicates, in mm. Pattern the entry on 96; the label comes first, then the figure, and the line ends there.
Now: 32.2
